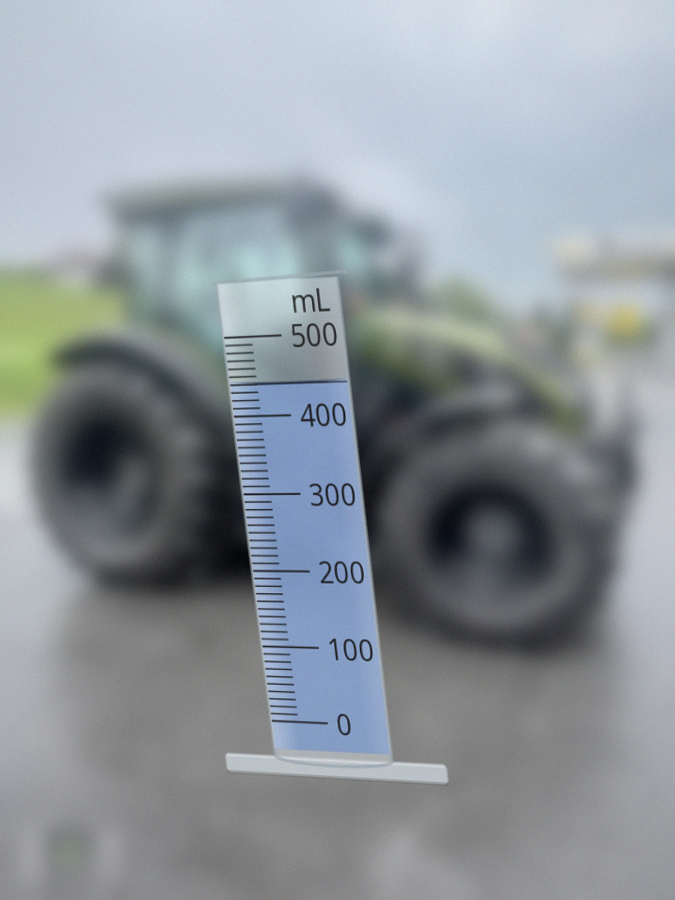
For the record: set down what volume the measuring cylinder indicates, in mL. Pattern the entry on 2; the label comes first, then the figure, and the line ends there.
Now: 440
